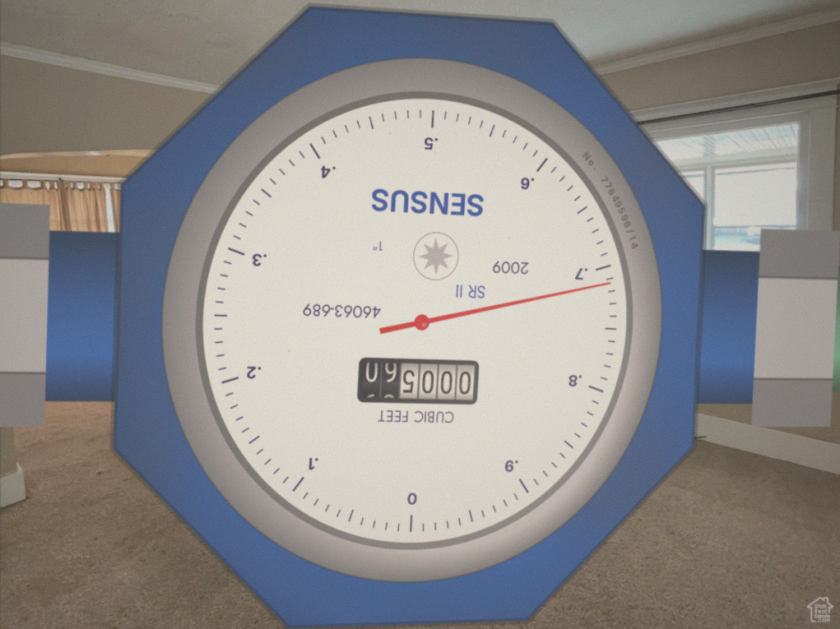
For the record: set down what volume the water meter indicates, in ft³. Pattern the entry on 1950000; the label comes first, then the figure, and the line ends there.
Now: 559.71
